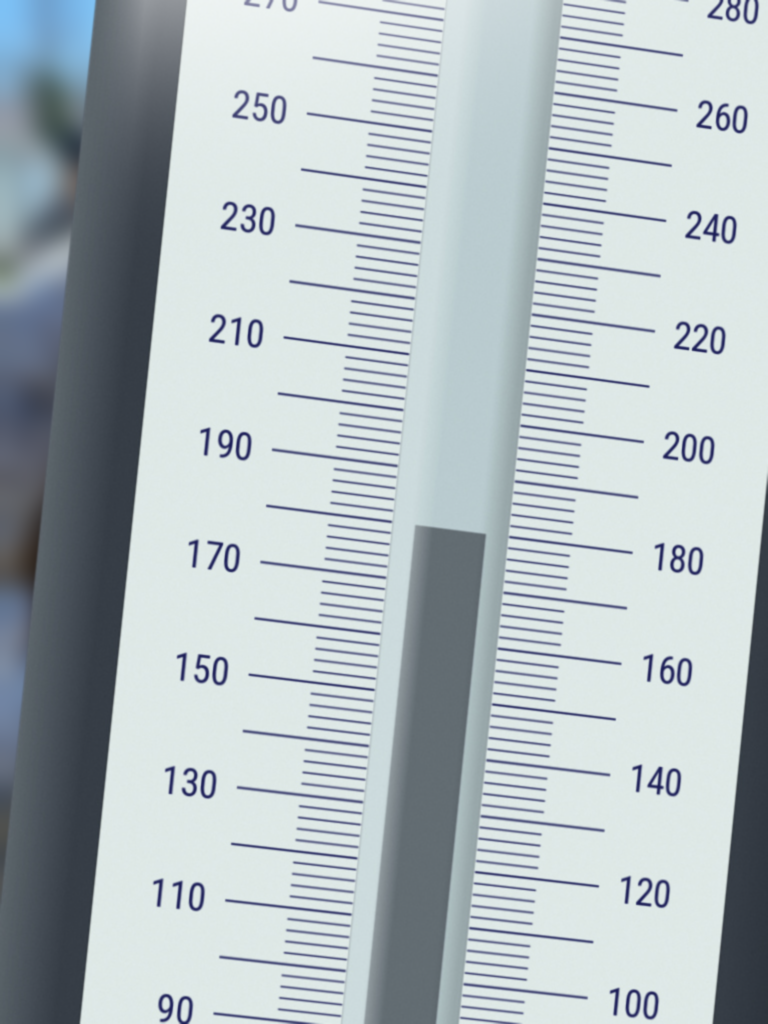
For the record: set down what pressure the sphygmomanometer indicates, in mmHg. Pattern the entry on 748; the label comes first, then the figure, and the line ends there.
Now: 180
